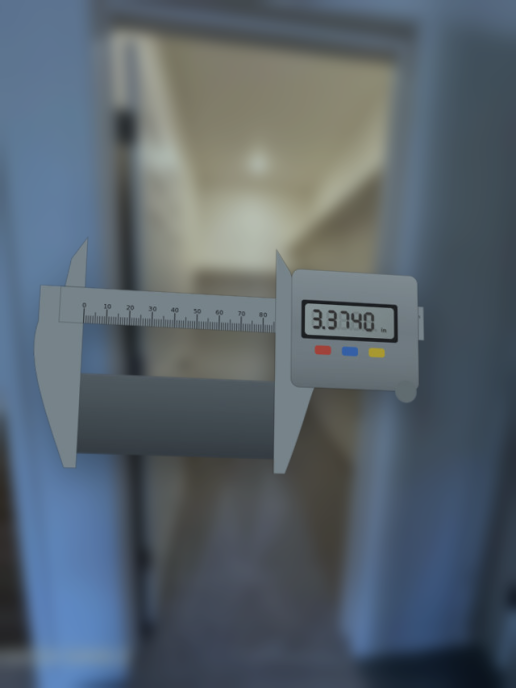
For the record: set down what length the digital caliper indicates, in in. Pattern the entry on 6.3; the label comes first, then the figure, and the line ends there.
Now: 3.3740
